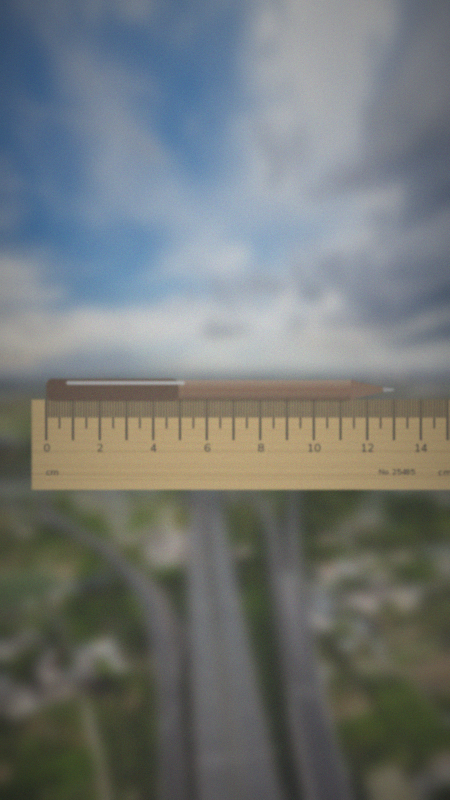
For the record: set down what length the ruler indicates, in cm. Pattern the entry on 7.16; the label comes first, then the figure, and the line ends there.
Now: 13
